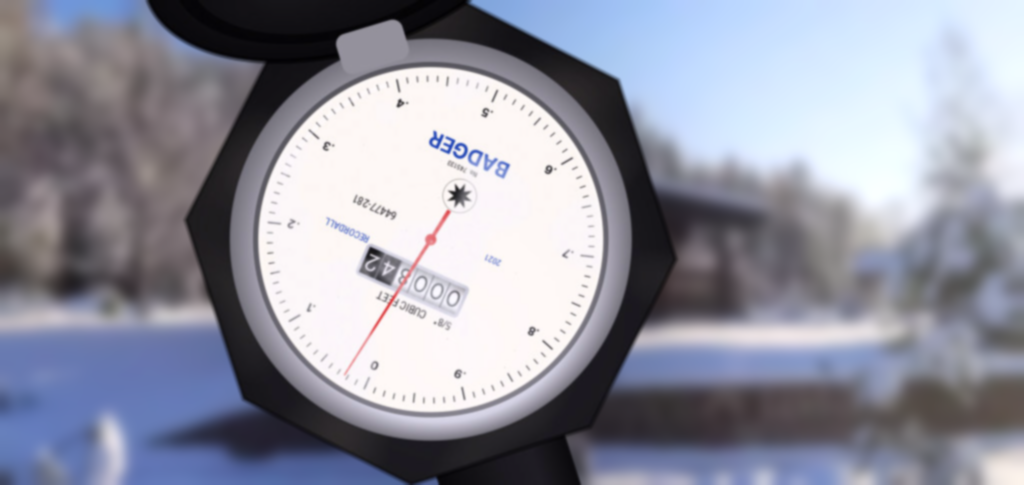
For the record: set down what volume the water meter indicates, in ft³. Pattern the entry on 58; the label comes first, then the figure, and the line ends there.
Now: 842.02
